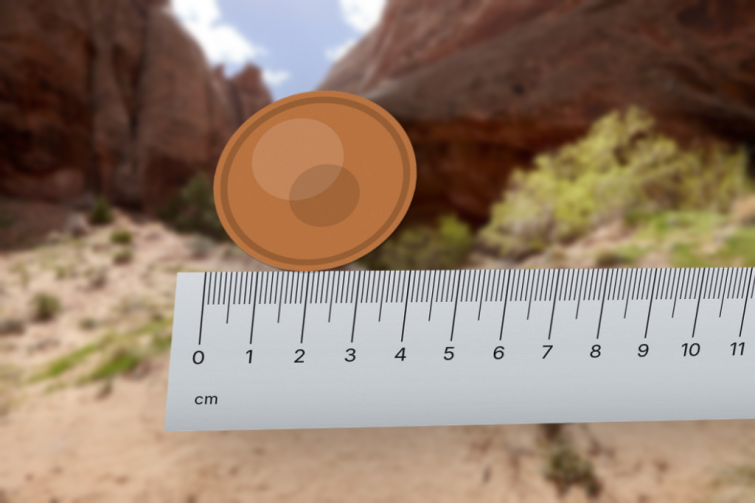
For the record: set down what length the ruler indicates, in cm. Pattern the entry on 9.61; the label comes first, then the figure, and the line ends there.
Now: 3.9
